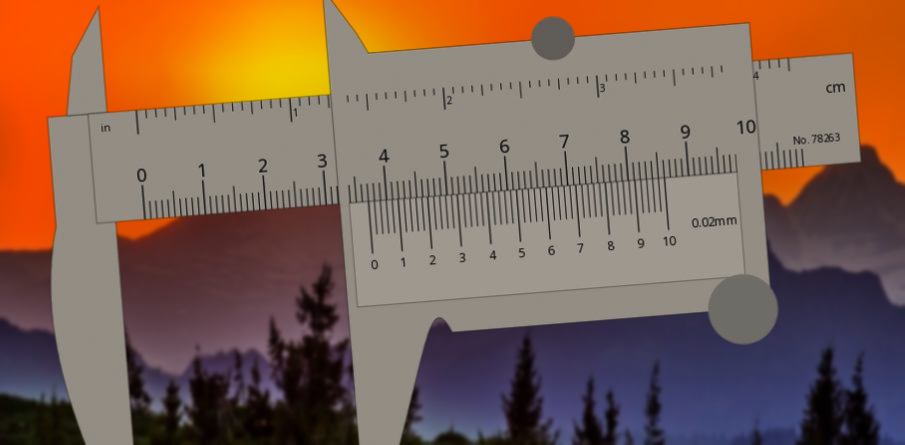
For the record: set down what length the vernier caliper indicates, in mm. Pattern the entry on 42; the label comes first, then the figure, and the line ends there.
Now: 37.0
